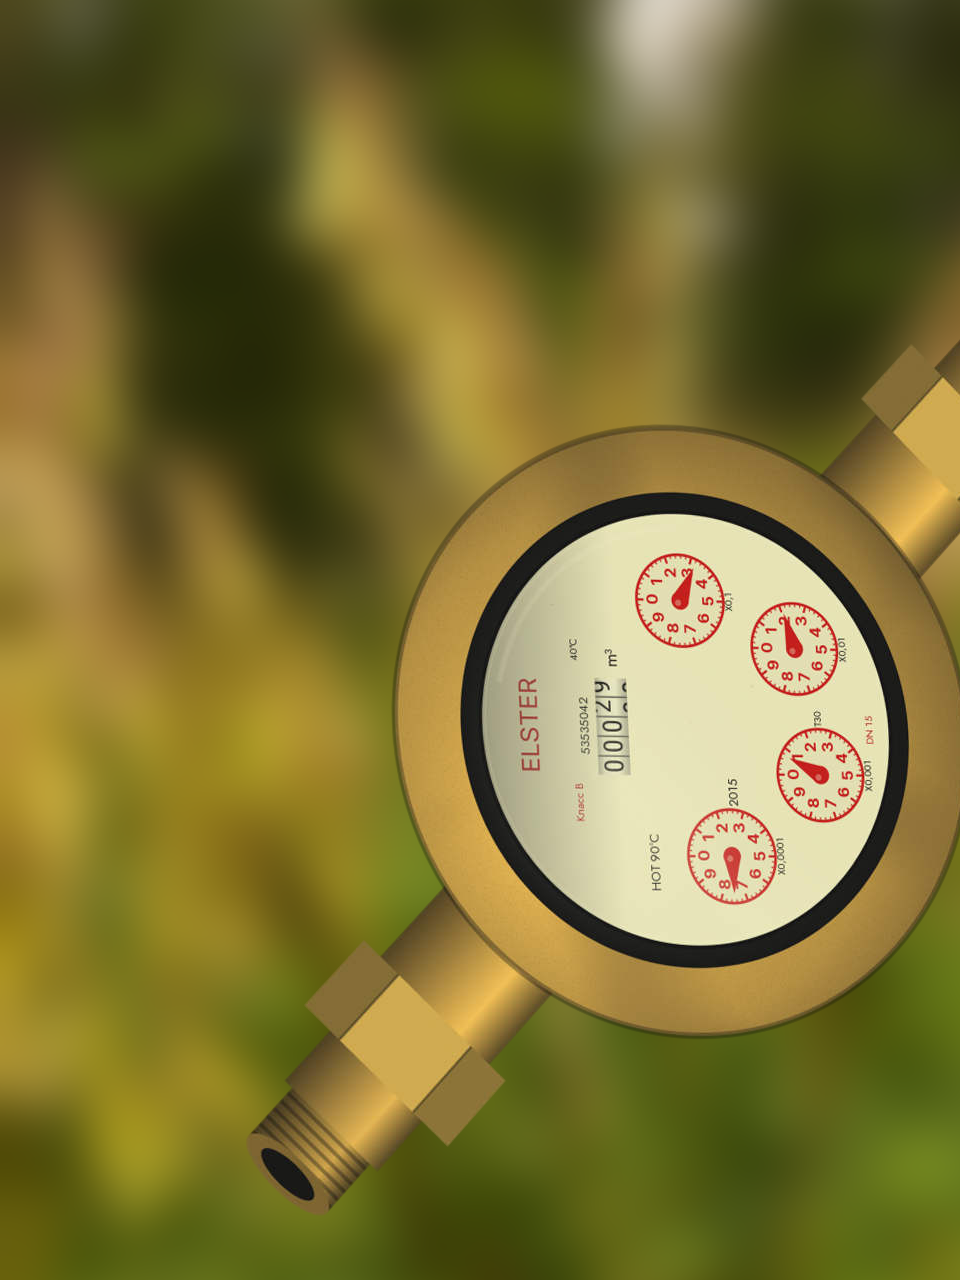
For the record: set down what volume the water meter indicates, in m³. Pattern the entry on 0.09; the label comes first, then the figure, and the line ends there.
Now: 29.3207
